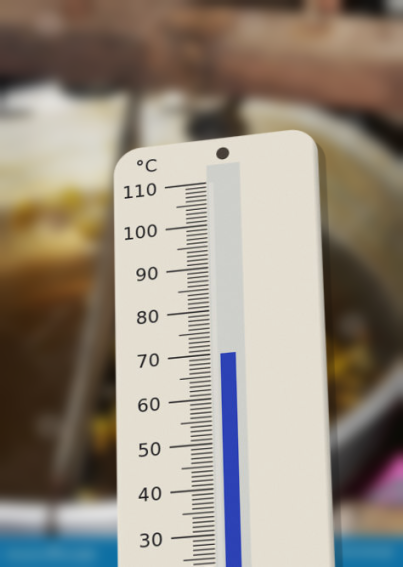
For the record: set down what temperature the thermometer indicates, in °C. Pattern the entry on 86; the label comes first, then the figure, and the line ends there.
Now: 70
